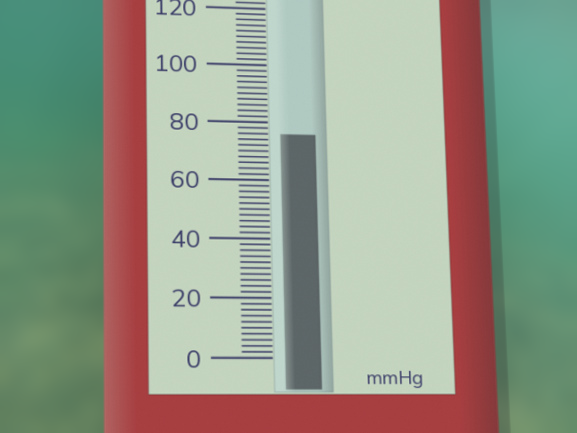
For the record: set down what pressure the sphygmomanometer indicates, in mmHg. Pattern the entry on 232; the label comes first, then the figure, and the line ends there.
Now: 76
